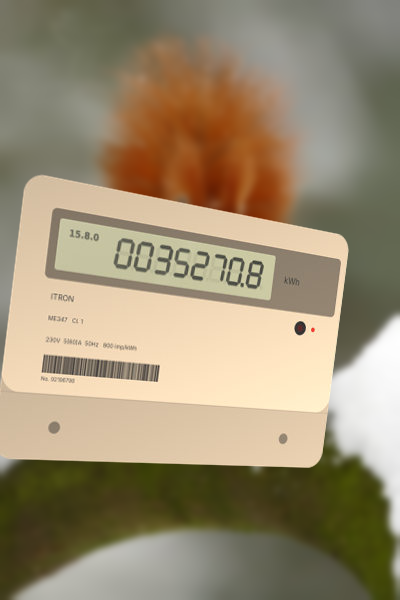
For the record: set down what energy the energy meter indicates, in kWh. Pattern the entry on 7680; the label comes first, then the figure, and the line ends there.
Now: 35270.8
